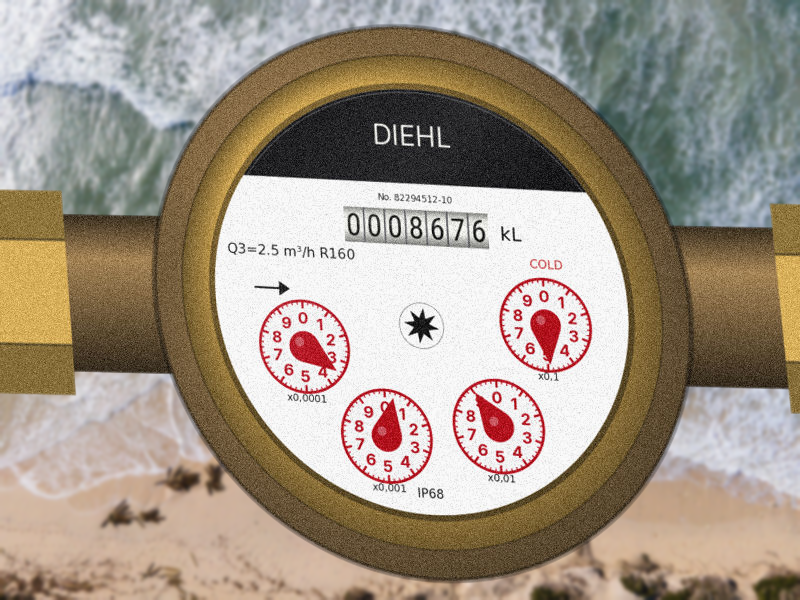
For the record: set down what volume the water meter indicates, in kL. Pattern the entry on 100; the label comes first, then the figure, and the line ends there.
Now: 8676.4903
